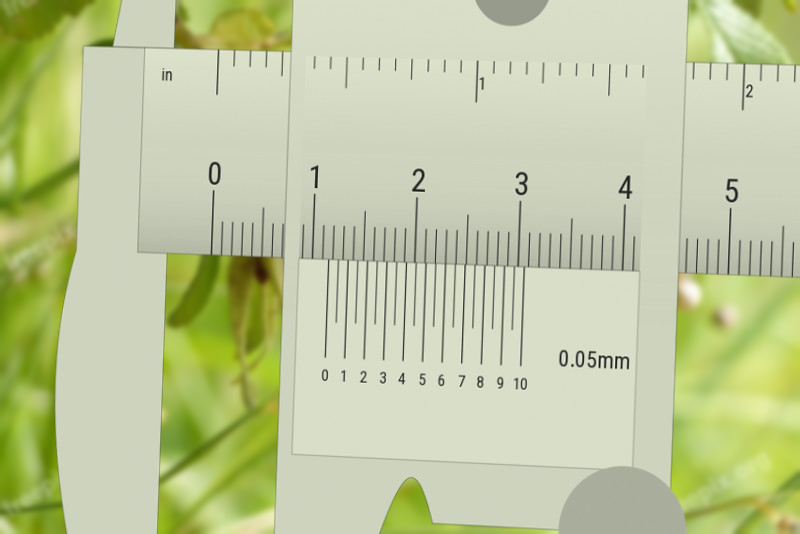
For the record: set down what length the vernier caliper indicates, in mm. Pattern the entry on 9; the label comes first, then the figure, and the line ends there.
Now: 11.6
